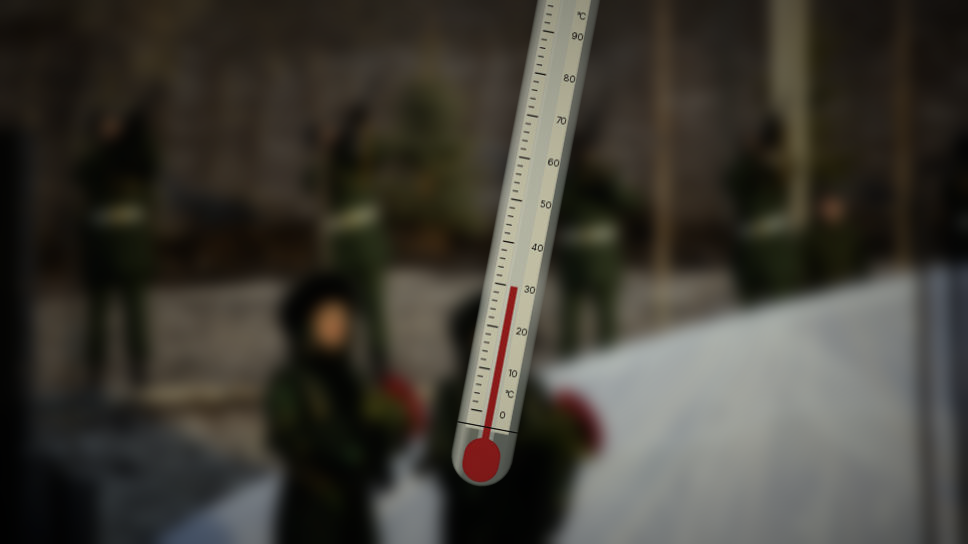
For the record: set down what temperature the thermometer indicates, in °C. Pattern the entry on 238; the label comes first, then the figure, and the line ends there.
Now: 30
